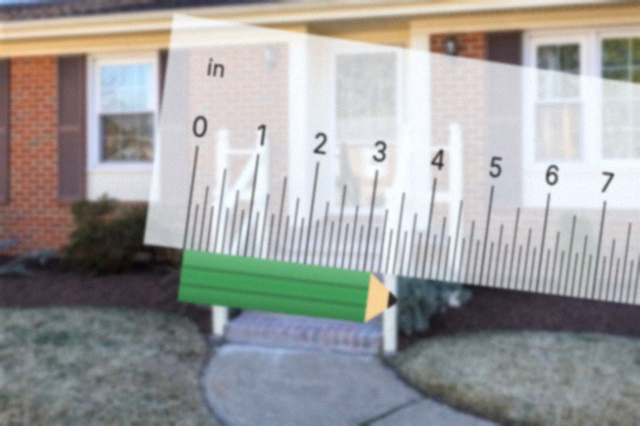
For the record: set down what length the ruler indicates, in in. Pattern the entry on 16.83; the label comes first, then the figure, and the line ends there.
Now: 3.625
